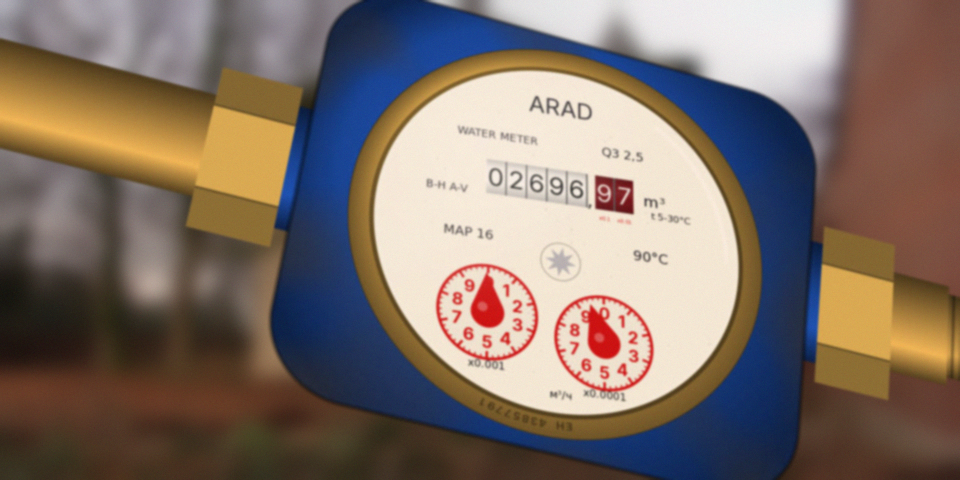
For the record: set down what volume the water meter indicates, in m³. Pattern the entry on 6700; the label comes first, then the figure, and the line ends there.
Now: 2696.9699
